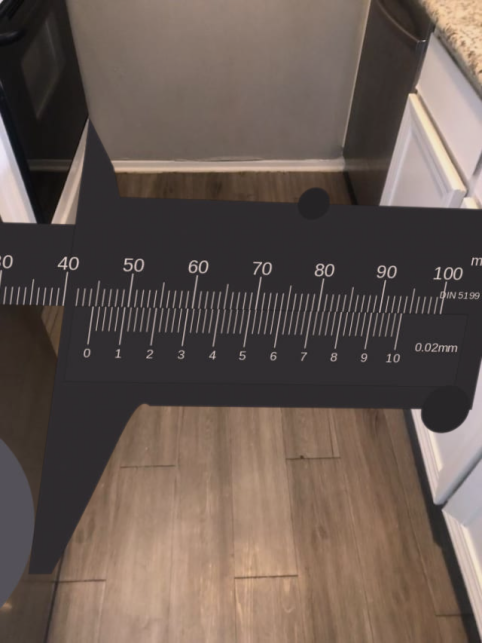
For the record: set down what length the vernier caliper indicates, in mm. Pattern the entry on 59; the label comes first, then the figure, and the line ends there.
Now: 44.6
